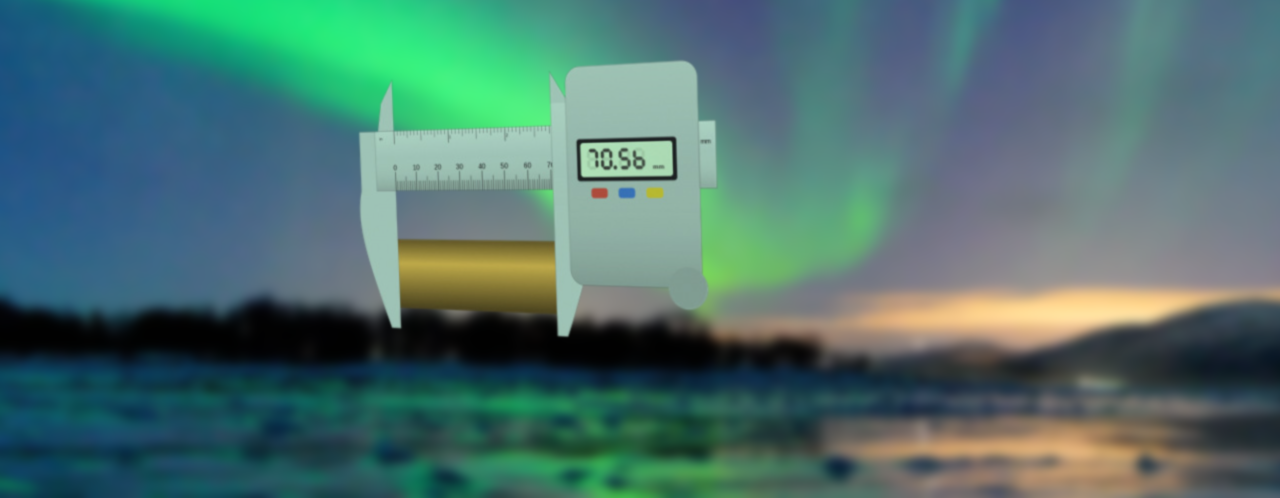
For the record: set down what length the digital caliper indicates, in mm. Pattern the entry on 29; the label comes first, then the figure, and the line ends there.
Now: 70.56
